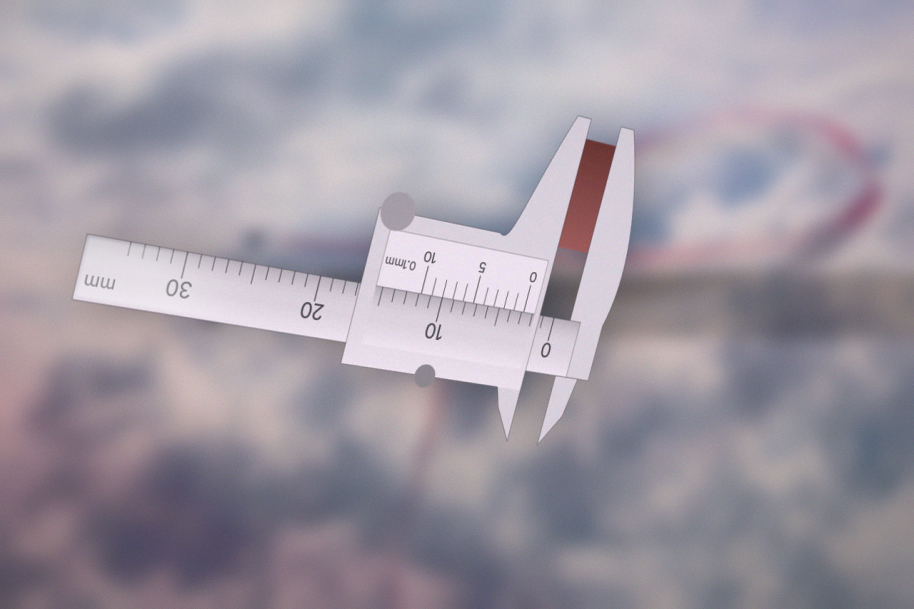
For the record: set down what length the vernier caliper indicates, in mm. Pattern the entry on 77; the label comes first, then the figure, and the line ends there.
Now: 2.8
